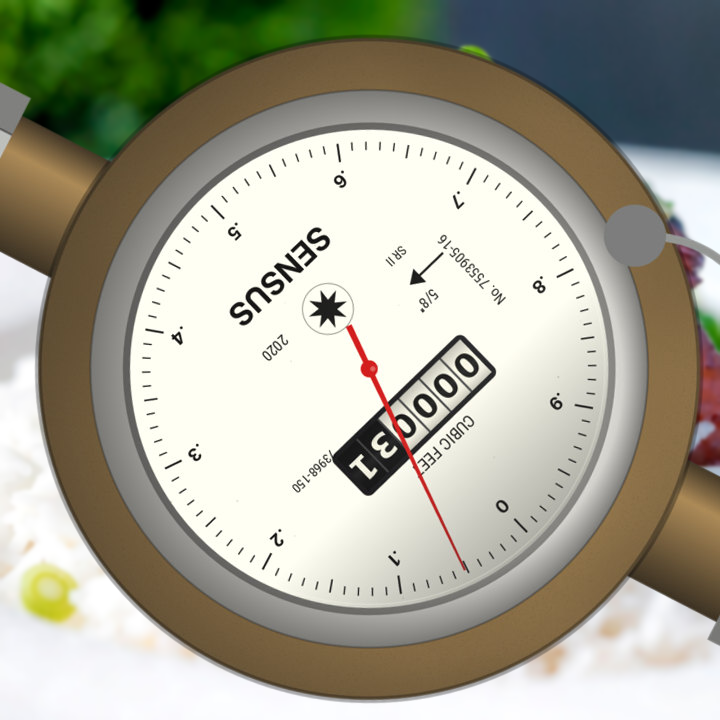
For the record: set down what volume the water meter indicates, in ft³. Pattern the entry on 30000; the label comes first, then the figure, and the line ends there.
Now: 31.05
